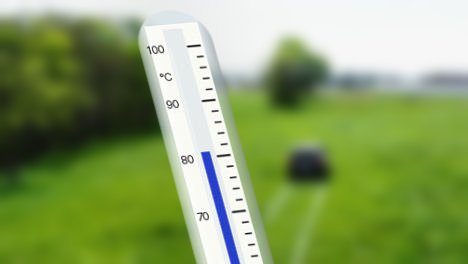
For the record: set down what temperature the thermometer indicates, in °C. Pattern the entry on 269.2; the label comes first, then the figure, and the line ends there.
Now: 81
